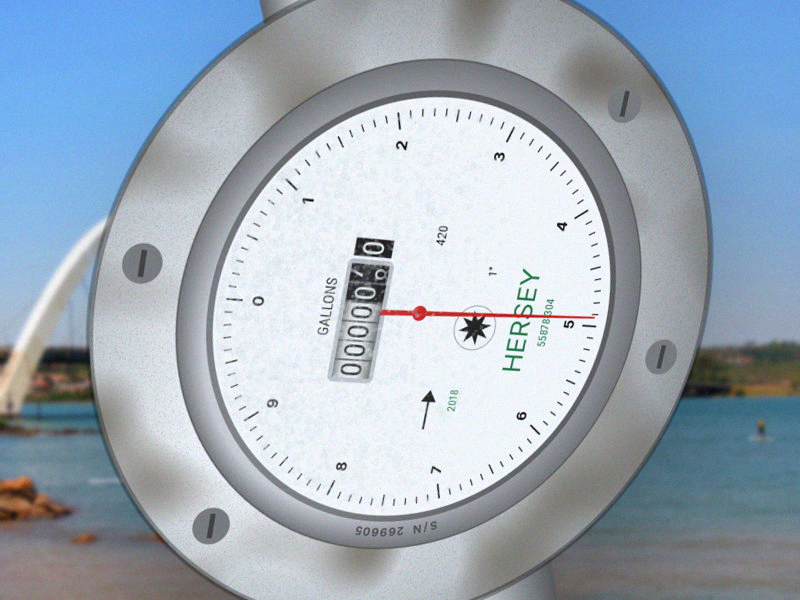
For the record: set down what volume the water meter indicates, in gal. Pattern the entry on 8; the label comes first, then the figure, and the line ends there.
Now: 74.9
